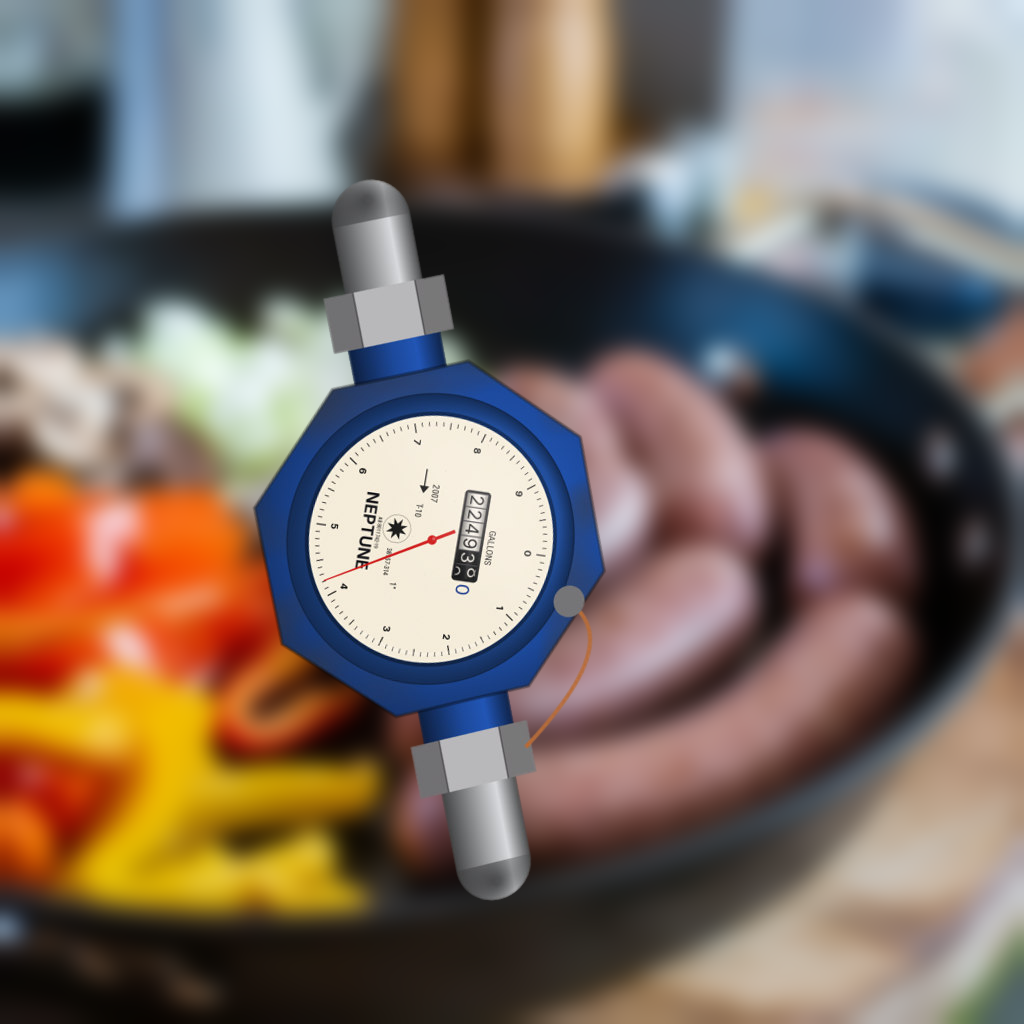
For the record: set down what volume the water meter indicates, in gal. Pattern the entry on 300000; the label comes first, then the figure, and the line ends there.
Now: 2249384.2
